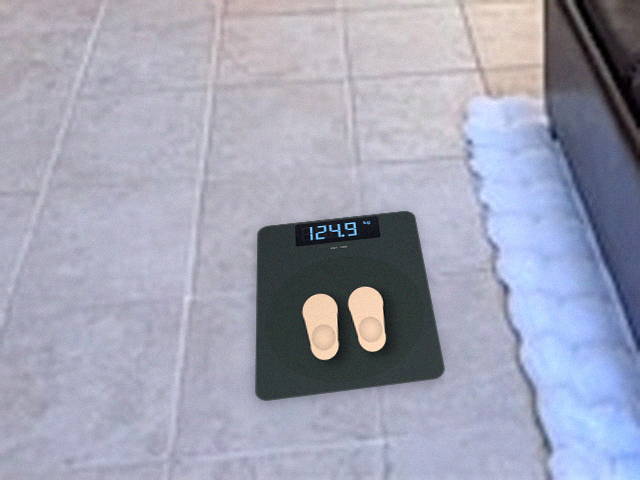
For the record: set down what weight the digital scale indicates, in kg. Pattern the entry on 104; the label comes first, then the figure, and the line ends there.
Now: 124.9
